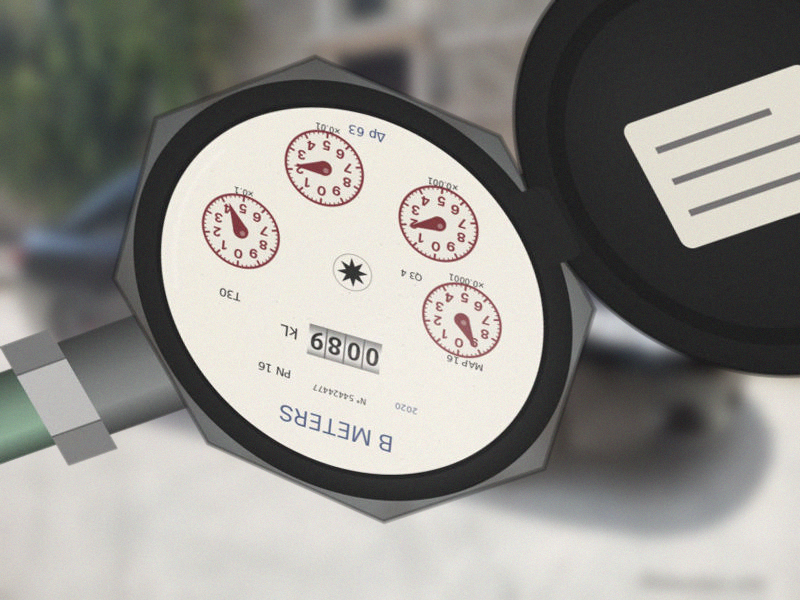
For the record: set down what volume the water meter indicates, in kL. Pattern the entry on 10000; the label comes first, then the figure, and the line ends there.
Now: 89.4219
